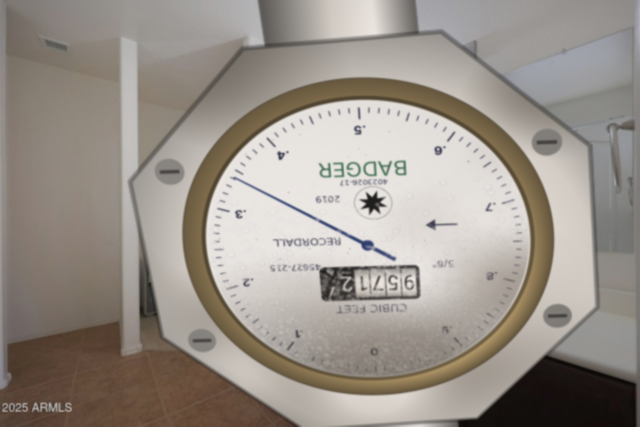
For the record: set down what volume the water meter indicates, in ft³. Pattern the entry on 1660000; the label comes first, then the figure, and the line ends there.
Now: 957127.34
